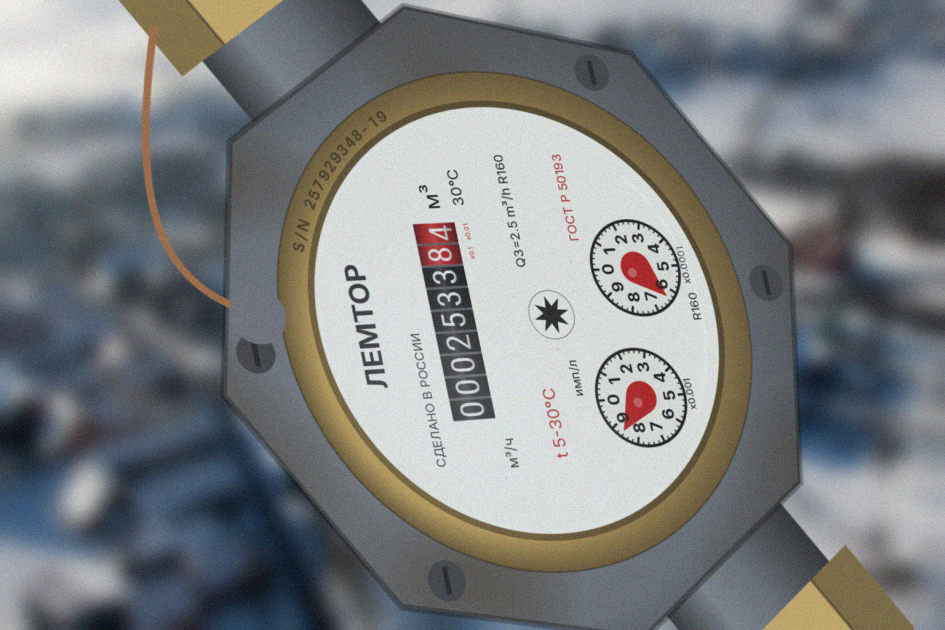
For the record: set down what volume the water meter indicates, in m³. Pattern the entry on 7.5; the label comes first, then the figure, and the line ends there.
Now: 2533.8386
